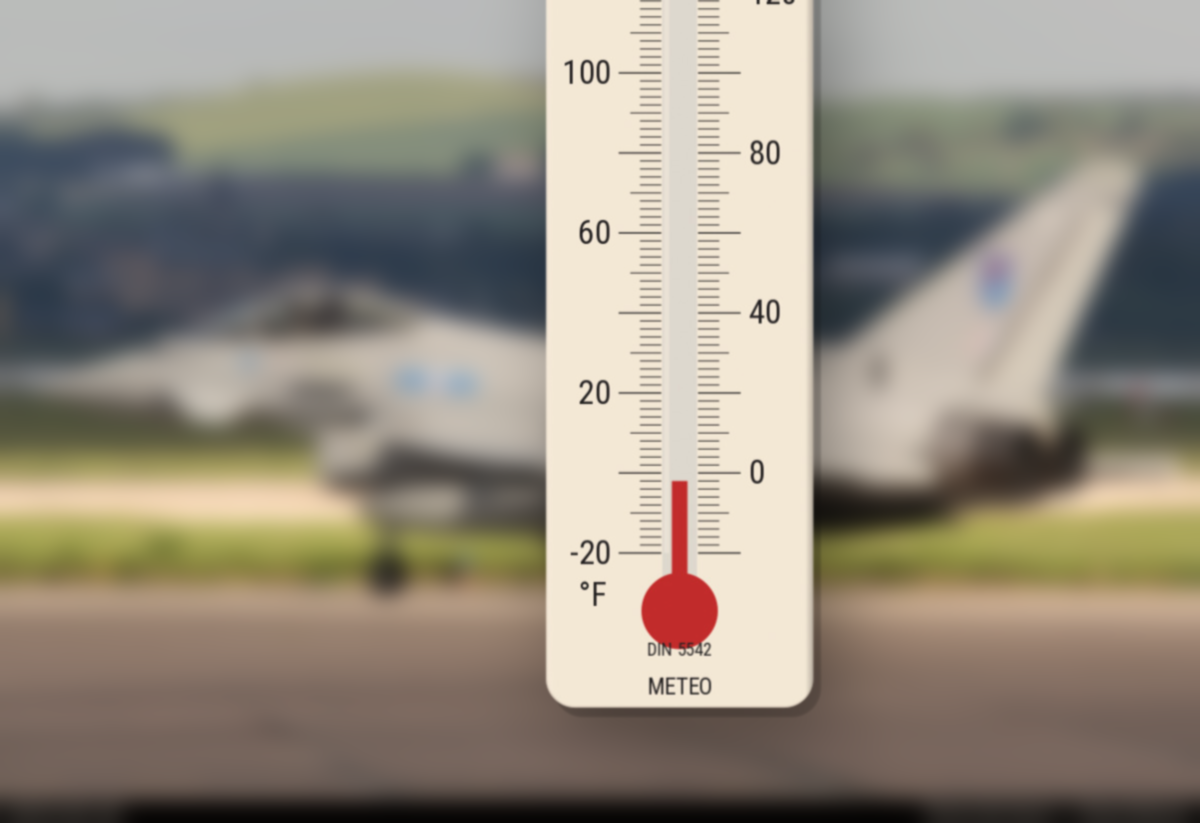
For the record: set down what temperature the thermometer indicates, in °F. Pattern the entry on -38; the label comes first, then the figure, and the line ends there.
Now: -2
